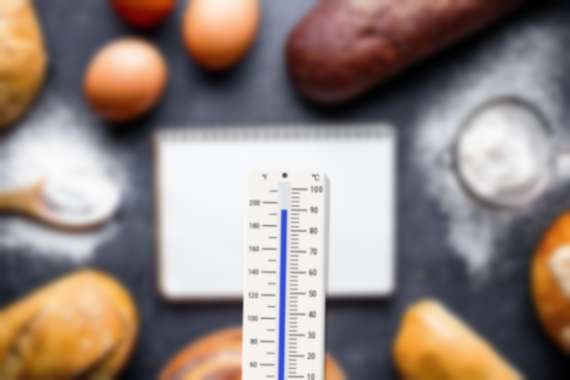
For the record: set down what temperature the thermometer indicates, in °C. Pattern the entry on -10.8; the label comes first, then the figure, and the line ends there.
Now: 90
